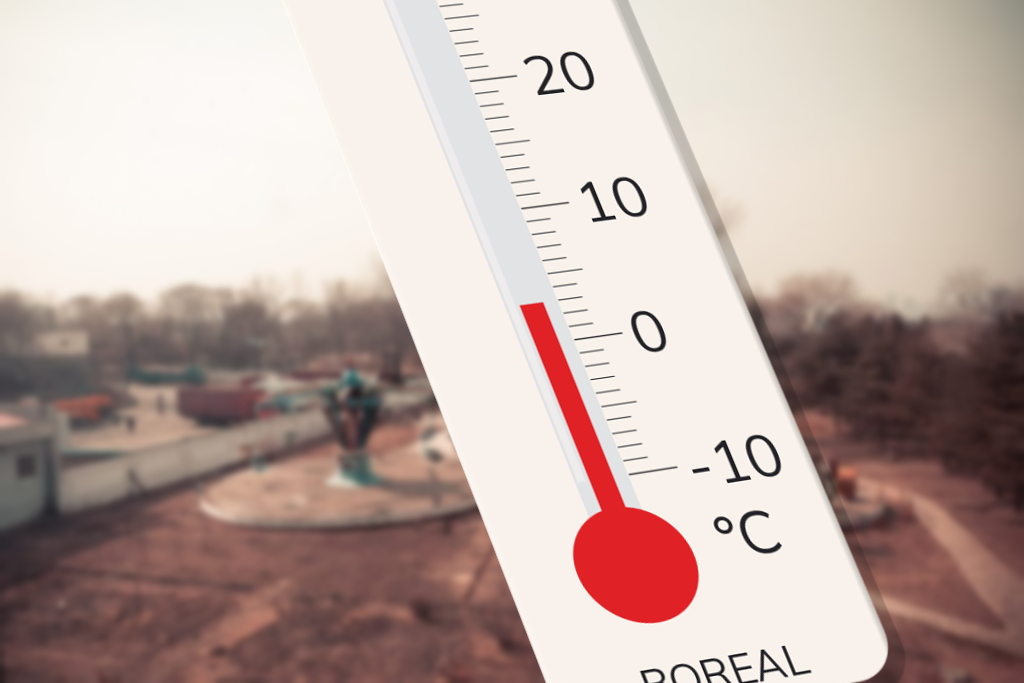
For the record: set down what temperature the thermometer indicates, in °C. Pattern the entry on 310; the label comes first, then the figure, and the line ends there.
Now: 3
